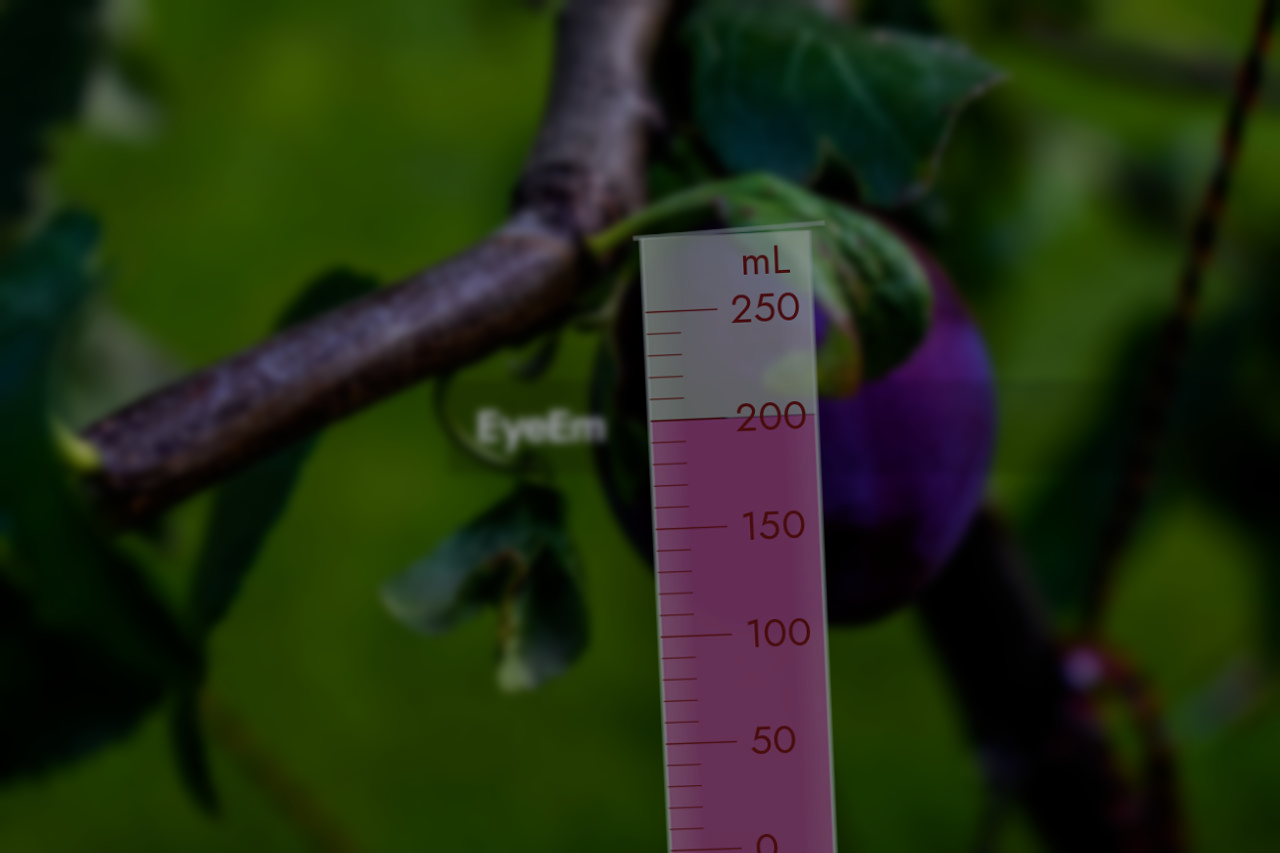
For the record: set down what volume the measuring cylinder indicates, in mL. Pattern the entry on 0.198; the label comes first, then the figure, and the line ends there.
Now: 200
